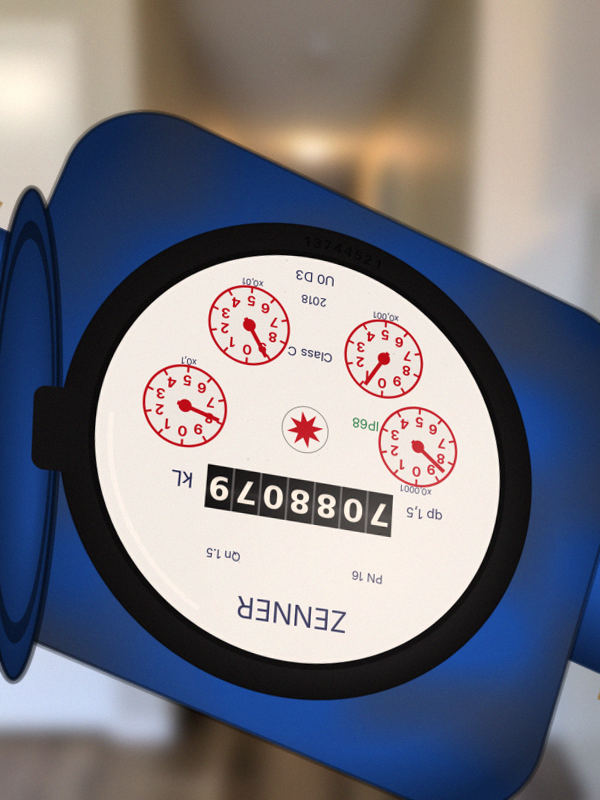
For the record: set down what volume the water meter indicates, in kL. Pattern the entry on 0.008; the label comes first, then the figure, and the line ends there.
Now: 7088079.7908
